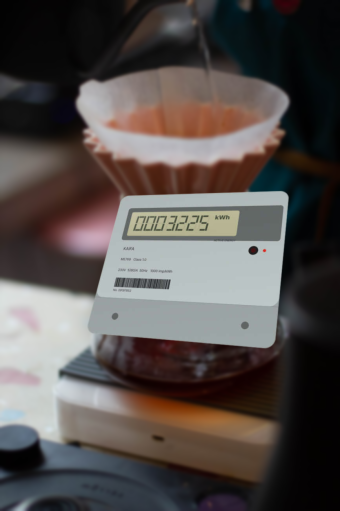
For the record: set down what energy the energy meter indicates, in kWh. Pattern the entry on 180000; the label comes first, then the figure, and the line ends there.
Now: 3225
